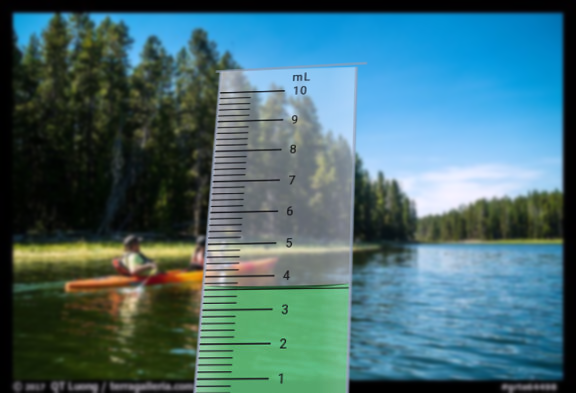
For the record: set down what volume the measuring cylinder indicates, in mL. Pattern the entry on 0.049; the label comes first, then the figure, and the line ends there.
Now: 3.6
